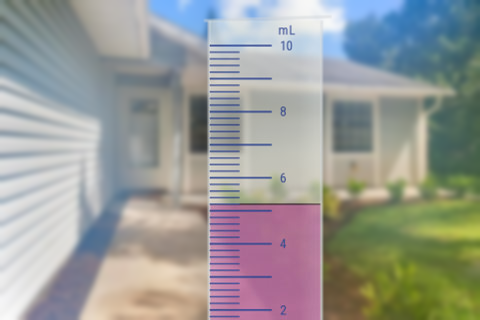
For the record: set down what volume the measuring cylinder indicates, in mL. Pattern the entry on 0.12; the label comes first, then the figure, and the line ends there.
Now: 5.2
